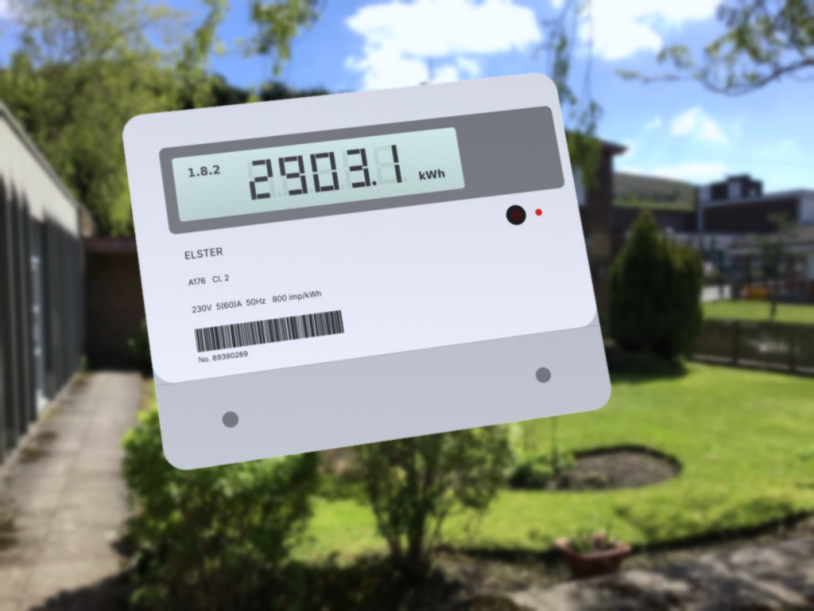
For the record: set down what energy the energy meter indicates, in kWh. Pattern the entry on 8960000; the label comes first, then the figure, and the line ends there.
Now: 2903.1
